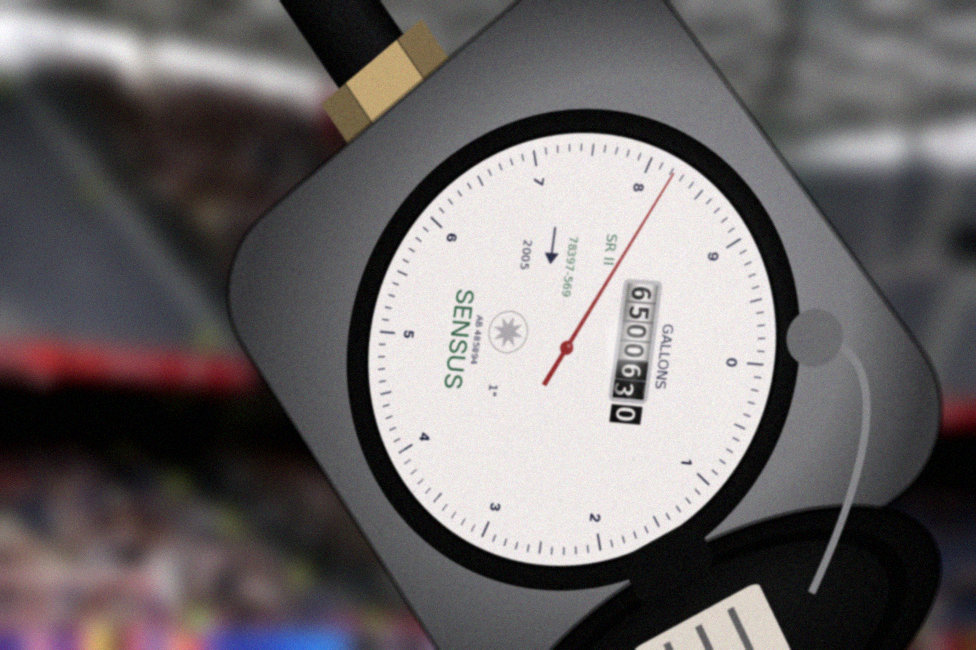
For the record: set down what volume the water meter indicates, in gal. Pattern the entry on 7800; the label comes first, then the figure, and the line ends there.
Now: 6500628.2
